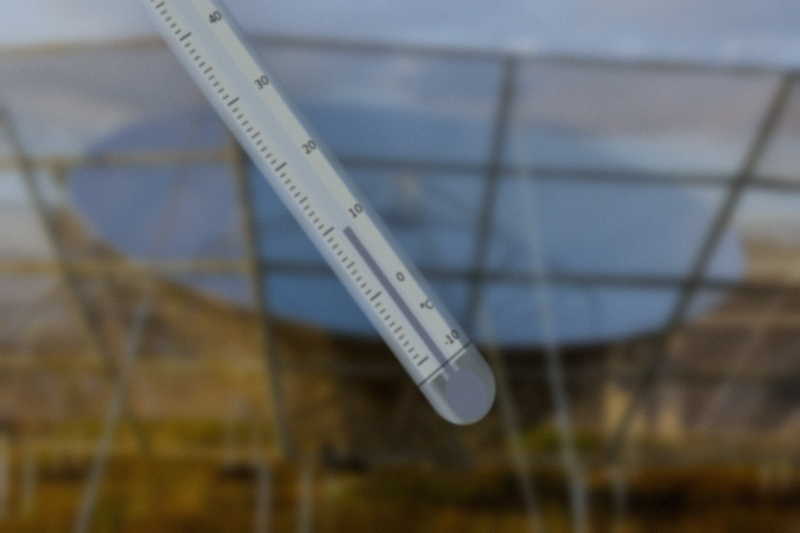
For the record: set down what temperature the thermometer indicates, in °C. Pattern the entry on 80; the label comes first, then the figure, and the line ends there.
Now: 9
